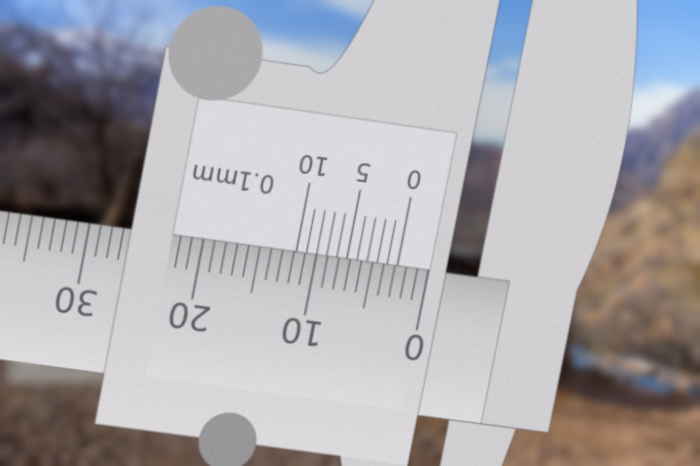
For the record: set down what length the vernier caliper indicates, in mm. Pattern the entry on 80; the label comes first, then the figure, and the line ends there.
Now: 2.8
